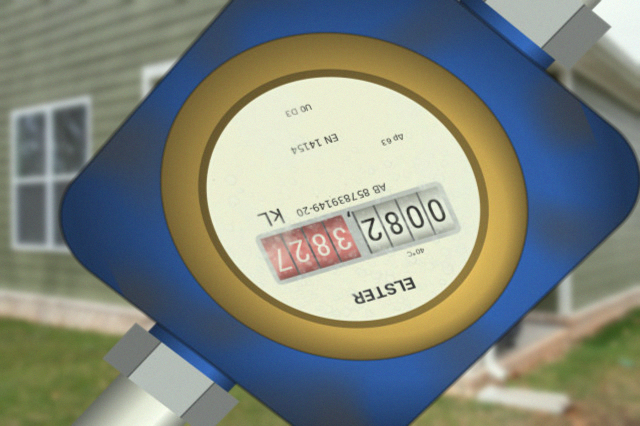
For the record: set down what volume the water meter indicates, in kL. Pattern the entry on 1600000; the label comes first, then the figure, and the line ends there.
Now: 82.3827
